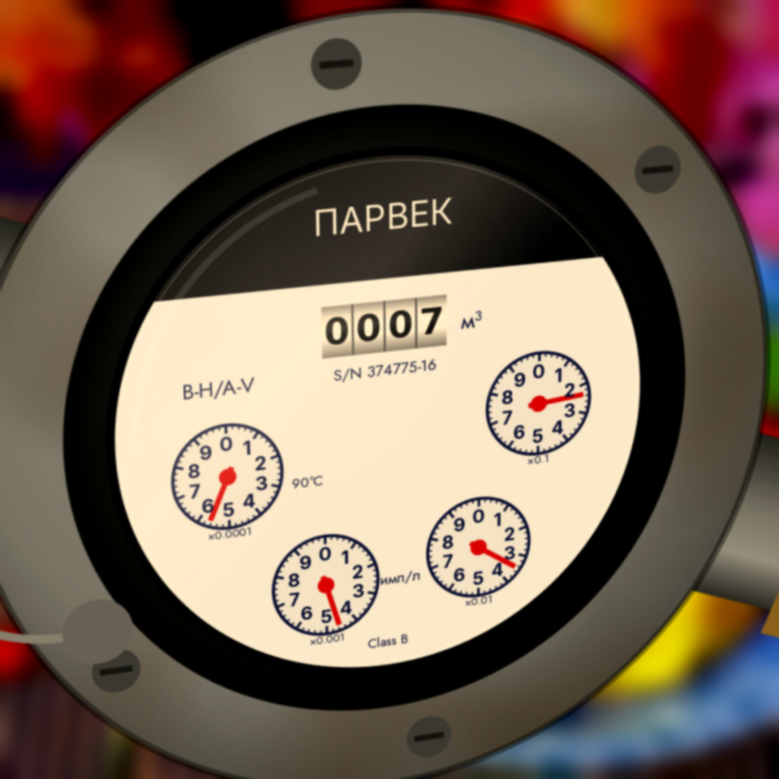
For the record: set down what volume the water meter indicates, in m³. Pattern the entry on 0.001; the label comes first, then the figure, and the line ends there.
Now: 7.2345
